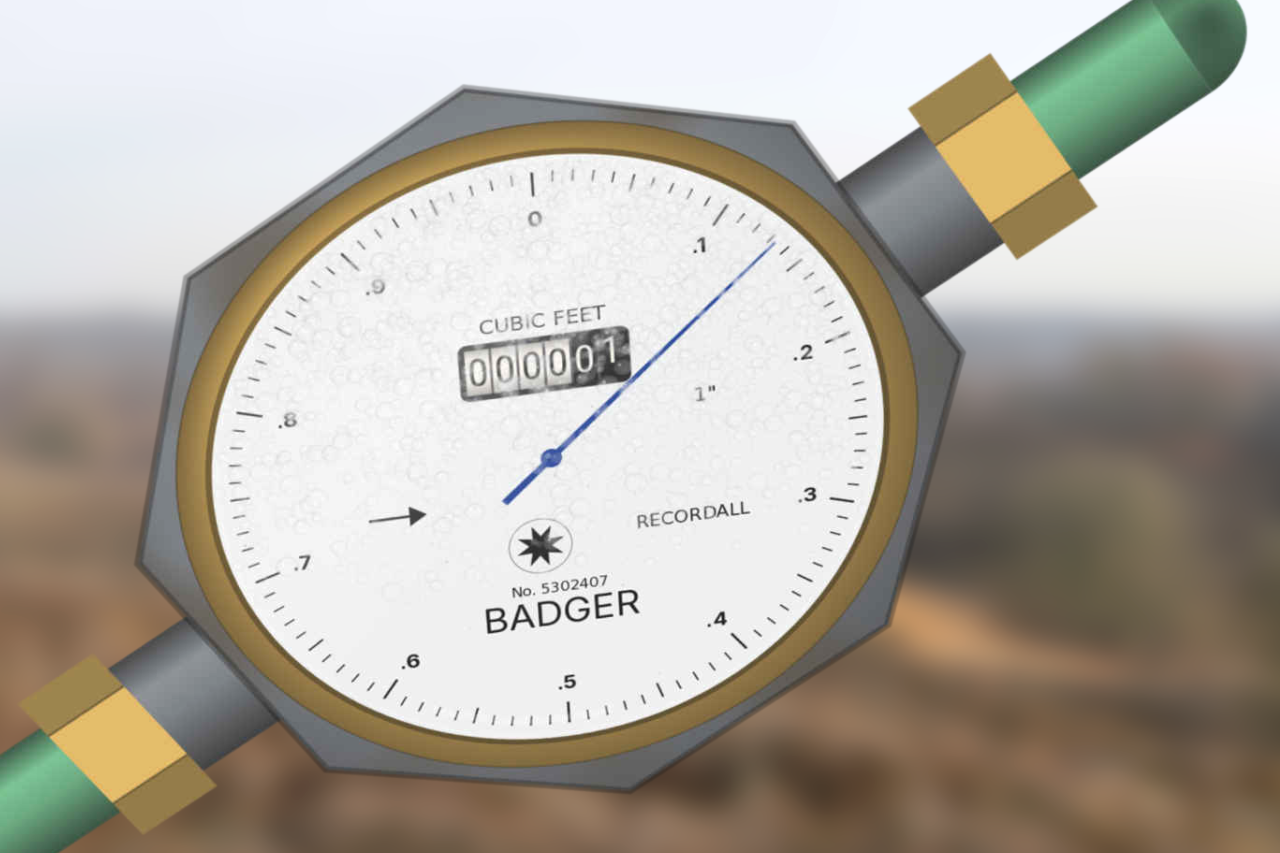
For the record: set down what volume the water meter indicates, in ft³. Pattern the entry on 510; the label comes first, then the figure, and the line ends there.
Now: 1.13
